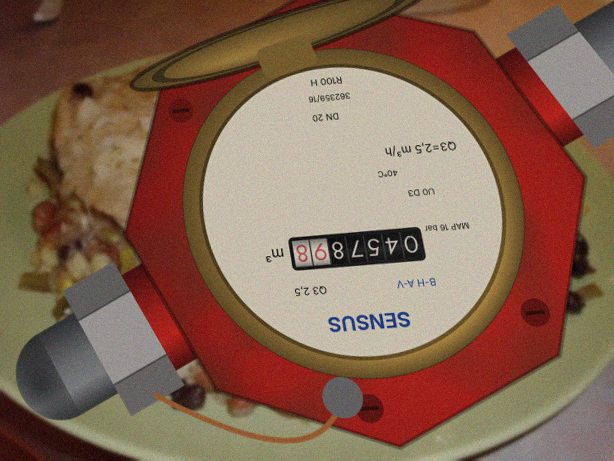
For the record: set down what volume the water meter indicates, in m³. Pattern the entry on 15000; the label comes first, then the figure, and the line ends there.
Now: 4578.98
